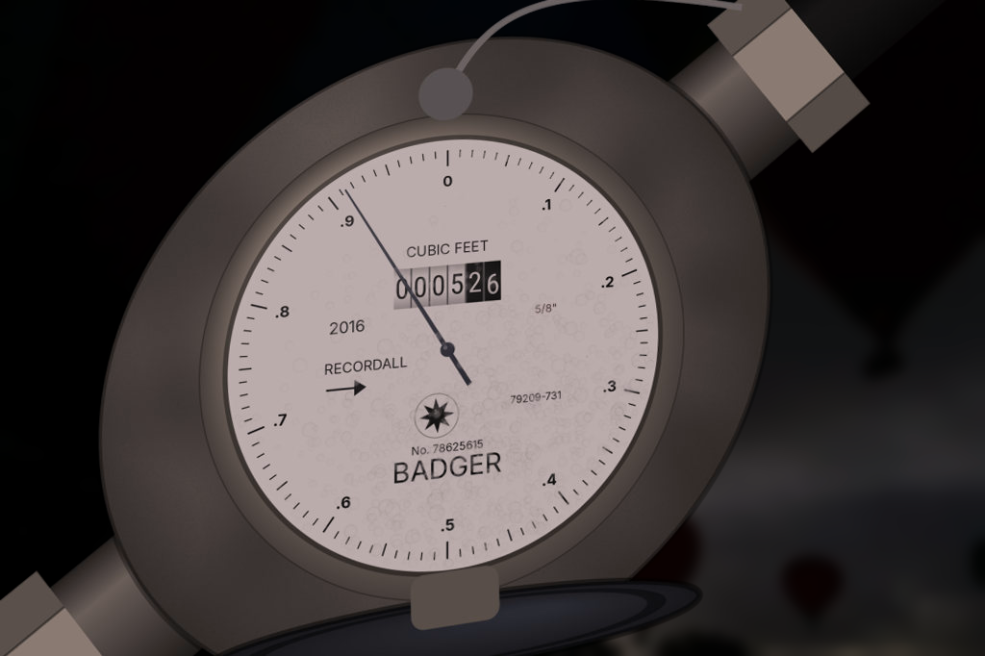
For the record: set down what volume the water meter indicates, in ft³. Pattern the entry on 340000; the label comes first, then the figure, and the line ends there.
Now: 525.91
